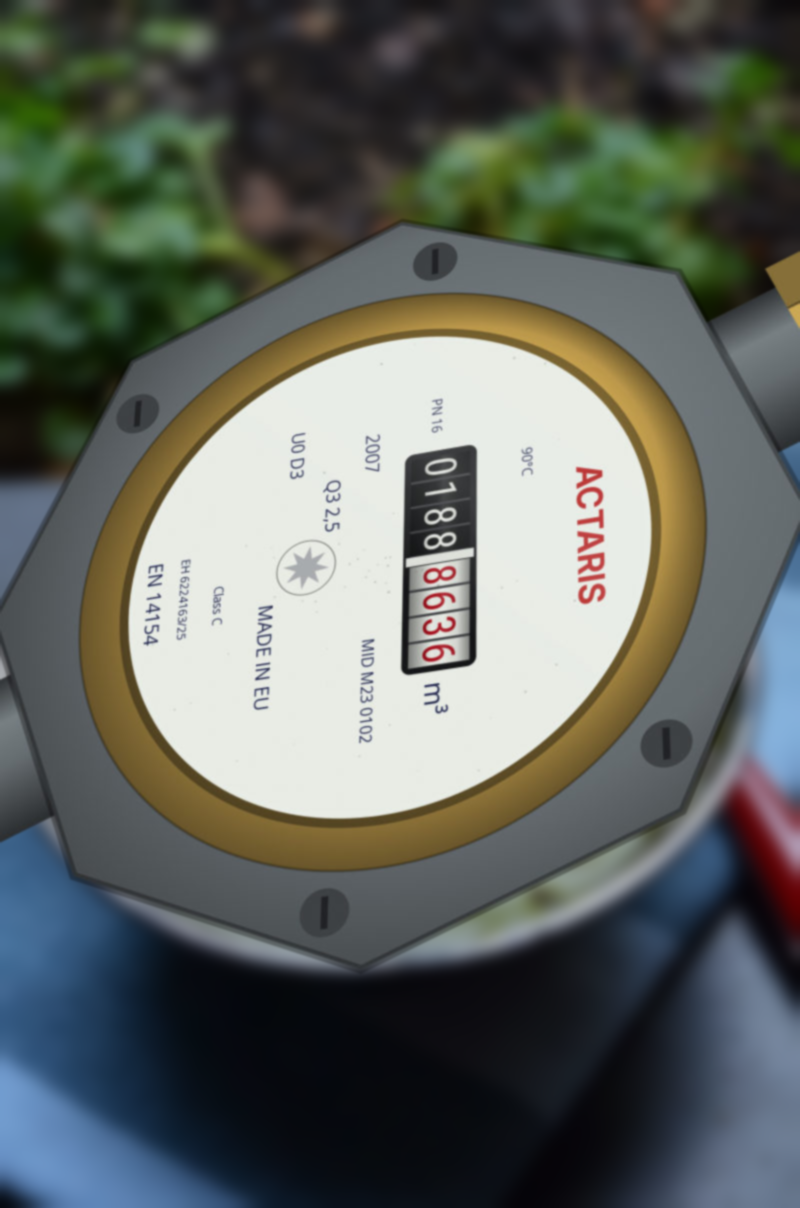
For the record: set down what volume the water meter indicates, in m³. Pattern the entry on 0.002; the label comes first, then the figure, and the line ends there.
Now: 188.8636
